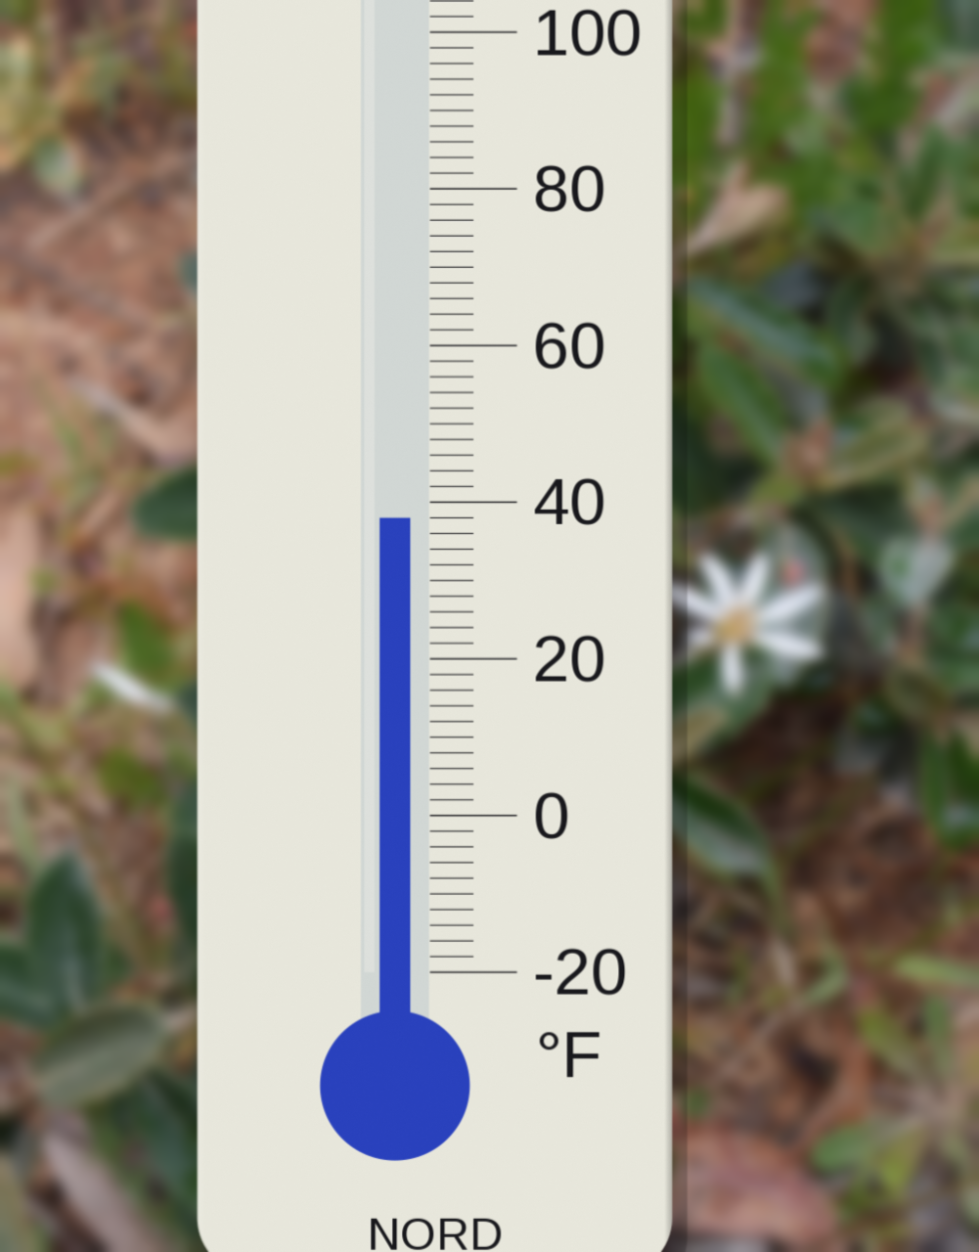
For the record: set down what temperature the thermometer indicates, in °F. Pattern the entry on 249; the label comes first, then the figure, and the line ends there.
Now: 38
